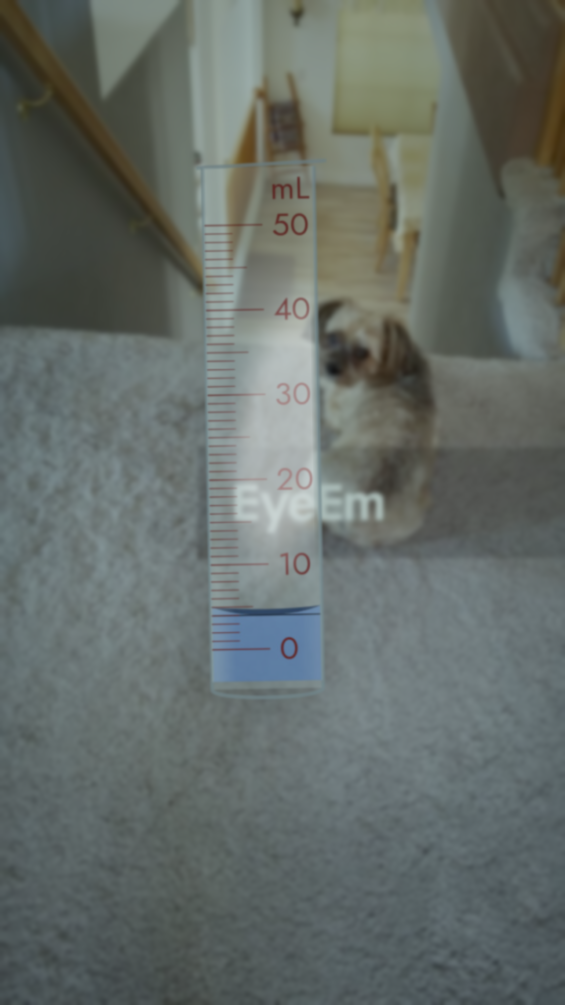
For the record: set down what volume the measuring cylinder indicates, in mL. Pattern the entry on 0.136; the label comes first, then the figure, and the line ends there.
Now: 4
